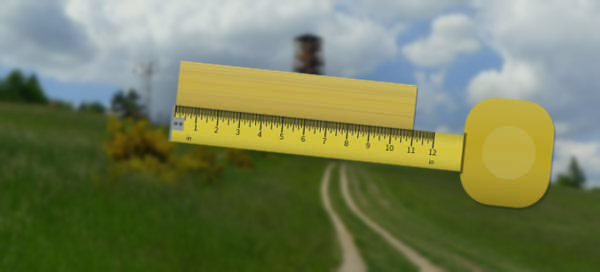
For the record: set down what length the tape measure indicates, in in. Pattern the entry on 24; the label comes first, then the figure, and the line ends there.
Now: 11
